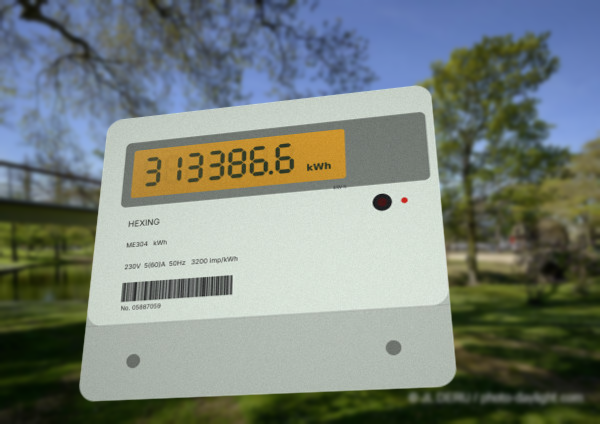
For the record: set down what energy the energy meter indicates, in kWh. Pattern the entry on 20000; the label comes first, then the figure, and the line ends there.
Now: 313386.6
